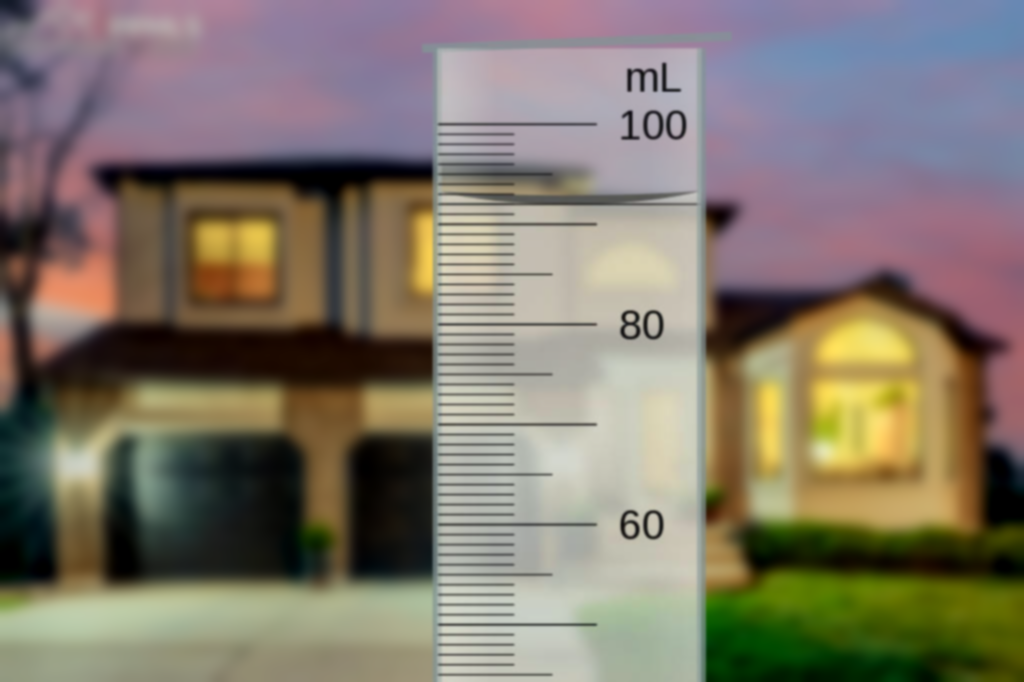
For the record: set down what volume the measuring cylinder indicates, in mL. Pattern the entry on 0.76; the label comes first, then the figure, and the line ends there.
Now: 92
